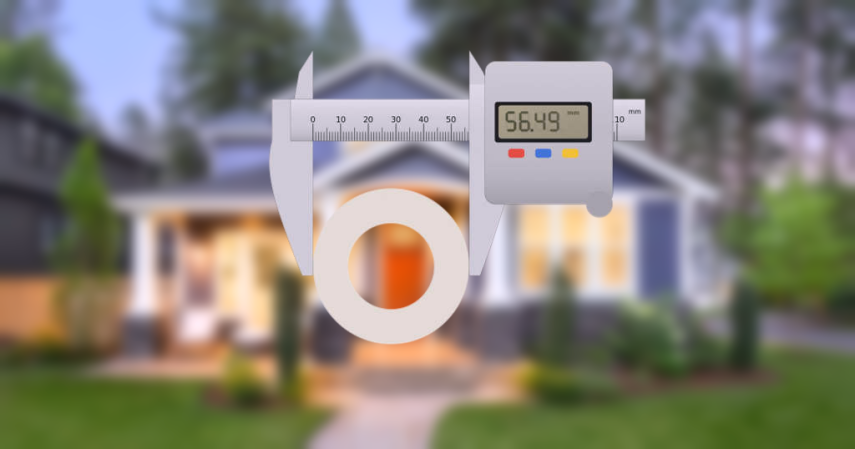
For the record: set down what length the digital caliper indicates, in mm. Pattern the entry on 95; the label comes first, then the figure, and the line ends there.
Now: 56.49
